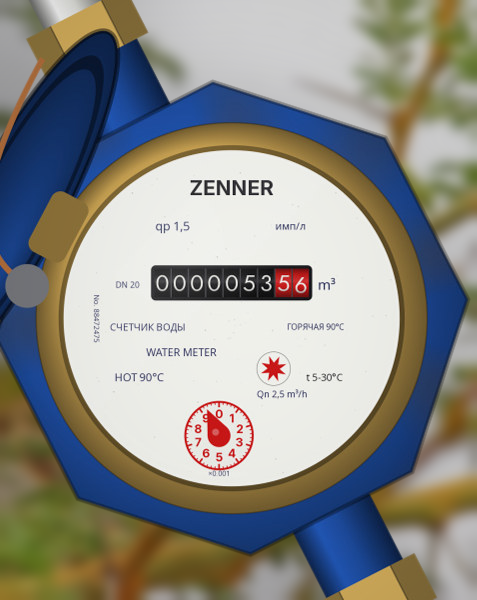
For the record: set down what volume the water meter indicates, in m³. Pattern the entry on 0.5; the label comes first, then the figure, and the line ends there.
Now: 53.559
